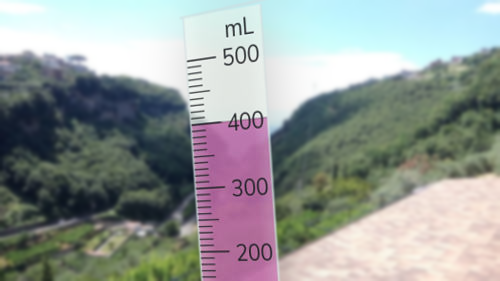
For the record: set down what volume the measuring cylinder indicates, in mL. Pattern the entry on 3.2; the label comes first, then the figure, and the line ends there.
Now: 400
